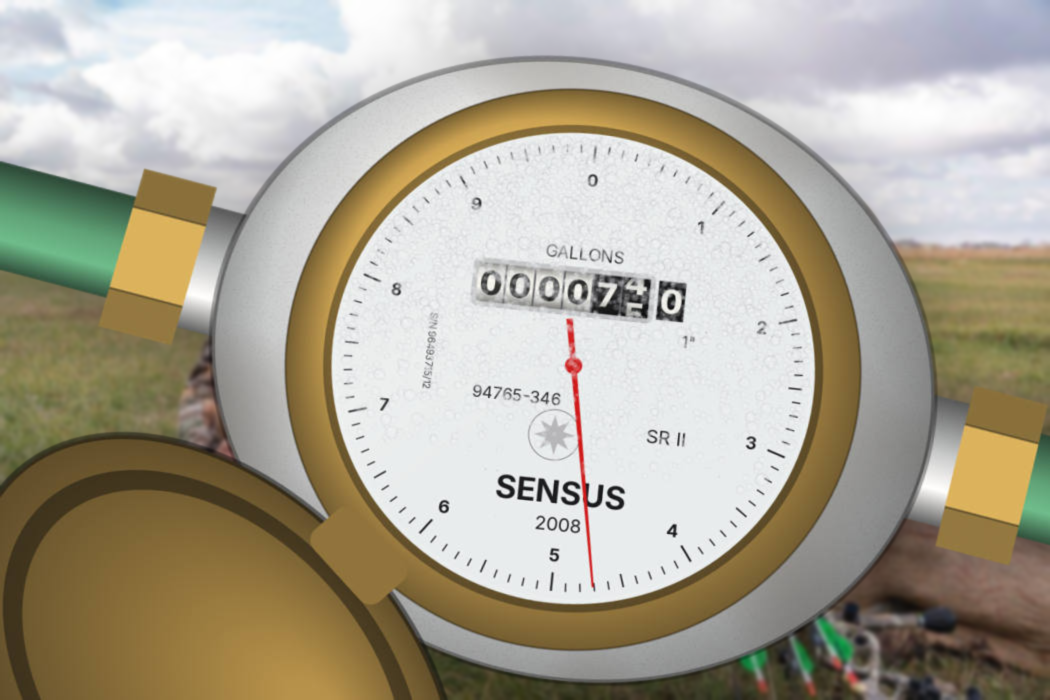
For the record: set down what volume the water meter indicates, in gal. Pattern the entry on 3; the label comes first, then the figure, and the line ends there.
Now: 744.7
